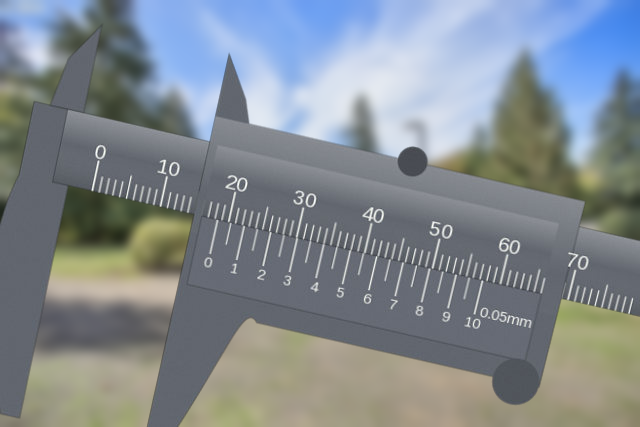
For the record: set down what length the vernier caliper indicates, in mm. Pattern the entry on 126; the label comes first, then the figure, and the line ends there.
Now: 18.4
